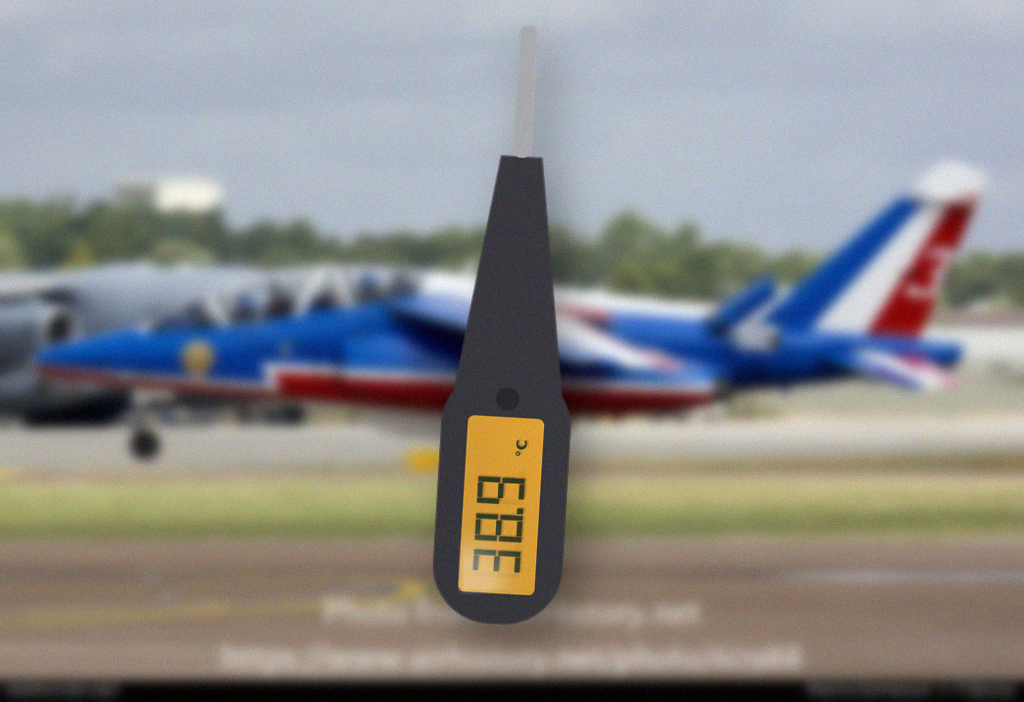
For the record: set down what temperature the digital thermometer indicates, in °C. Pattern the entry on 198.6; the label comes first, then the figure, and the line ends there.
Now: 38.9
